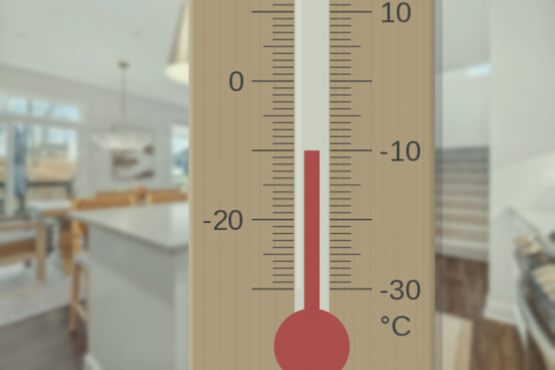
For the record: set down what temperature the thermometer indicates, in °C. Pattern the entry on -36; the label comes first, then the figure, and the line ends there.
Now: -10
